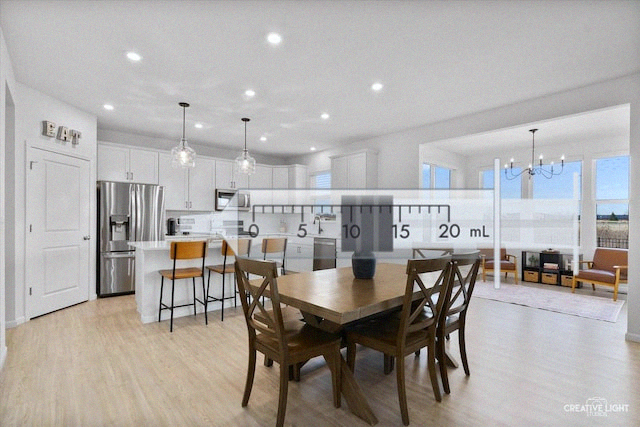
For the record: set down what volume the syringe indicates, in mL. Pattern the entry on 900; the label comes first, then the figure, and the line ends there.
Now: 9
